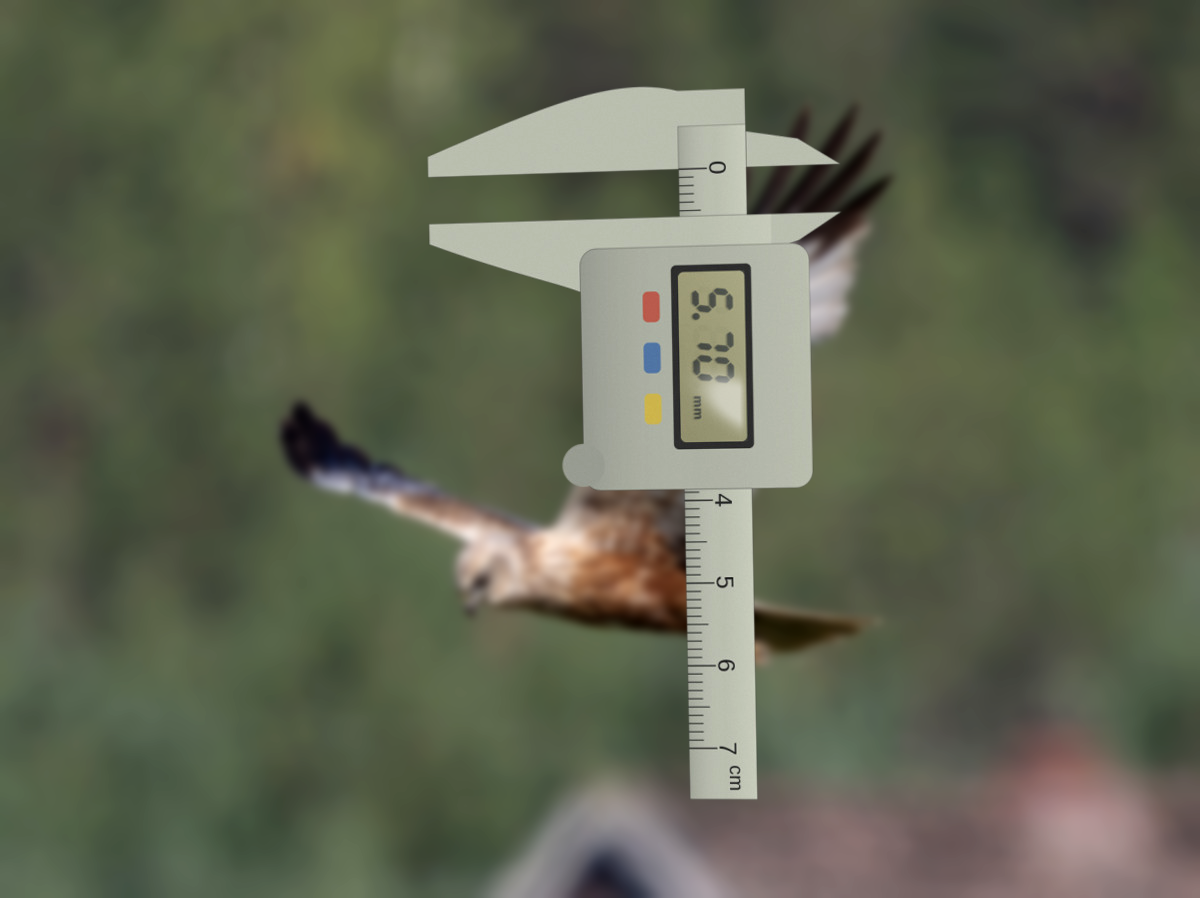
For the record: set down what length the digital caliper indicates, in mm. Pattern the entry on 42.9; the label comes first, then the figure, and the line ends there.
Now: 5.70
